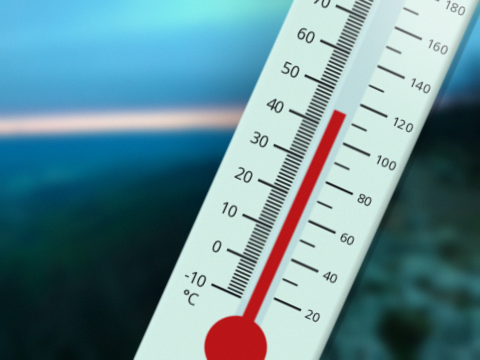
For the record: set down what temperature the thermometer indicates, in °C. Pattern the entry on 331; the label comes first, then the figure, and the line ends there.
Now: 45
